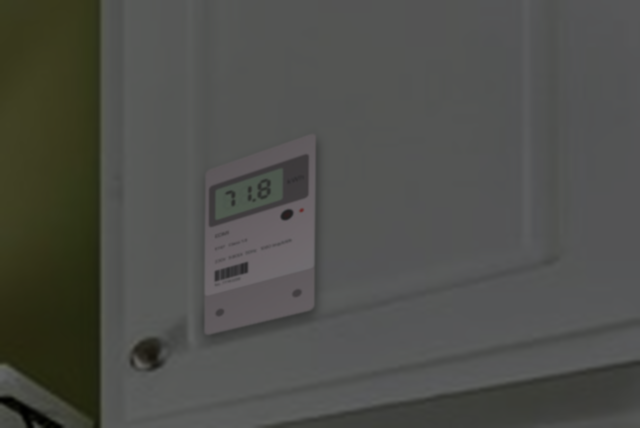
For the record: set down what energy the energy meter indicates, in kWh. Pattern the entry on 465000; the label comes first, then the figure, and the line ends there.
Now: 71.8
